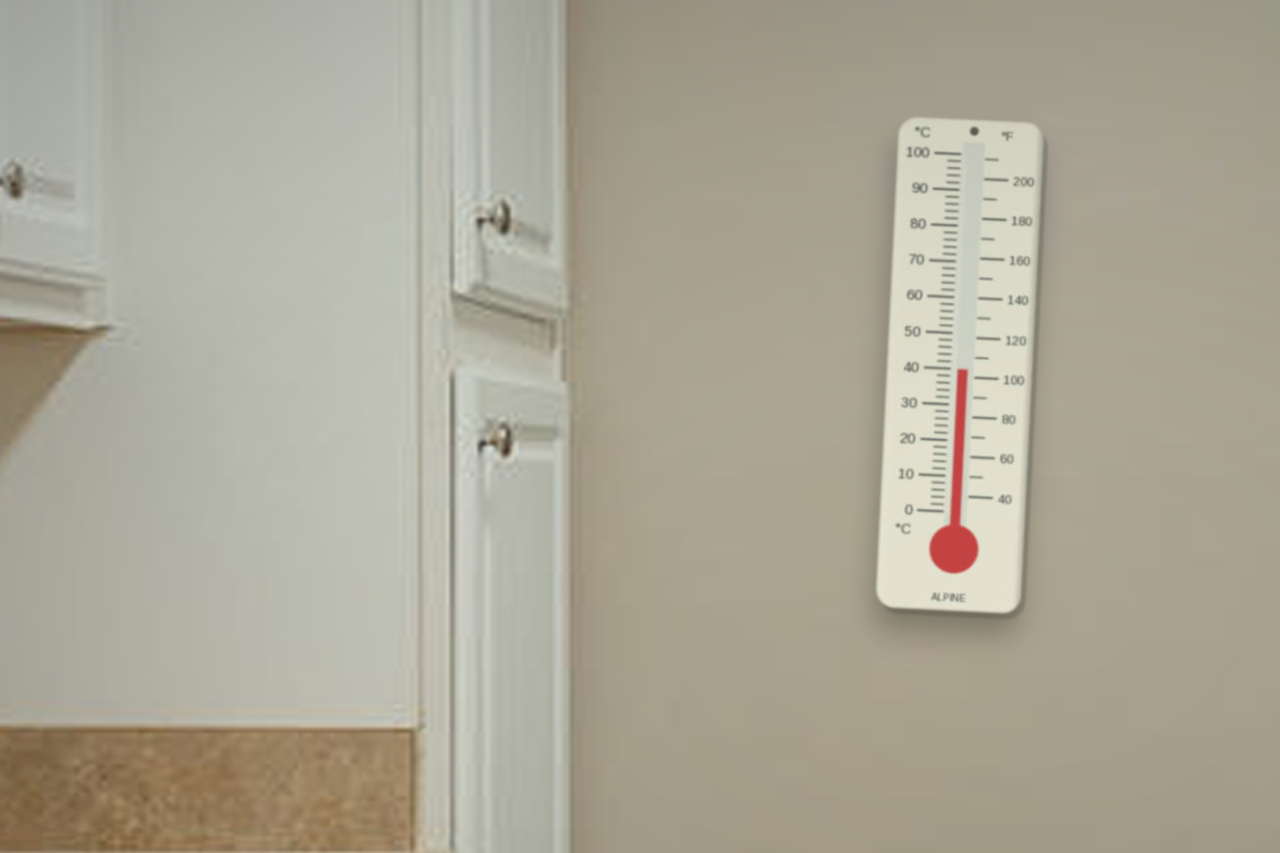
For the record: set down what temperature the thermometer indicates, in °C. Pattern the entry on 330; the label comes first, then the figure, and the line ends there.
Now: 40
